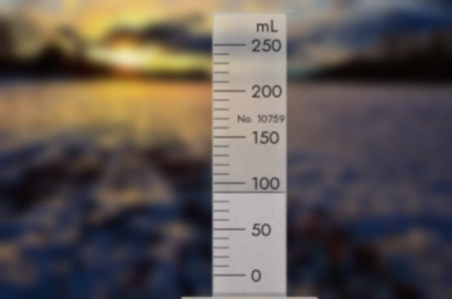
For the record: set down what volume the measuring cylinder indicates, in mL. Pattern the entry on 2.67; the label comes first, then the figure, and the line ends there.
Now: 90
